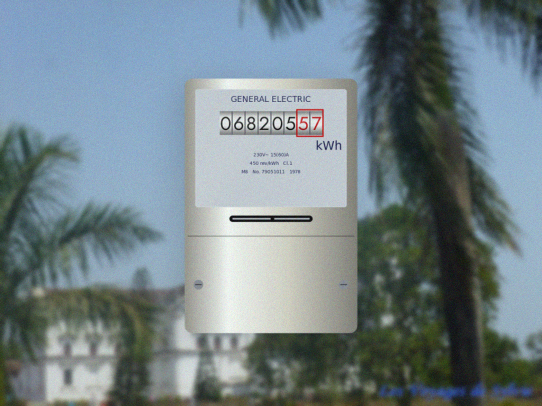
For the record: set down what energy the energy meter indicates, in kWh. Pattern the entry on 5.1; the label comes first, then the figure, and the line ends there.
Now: 68205.57
